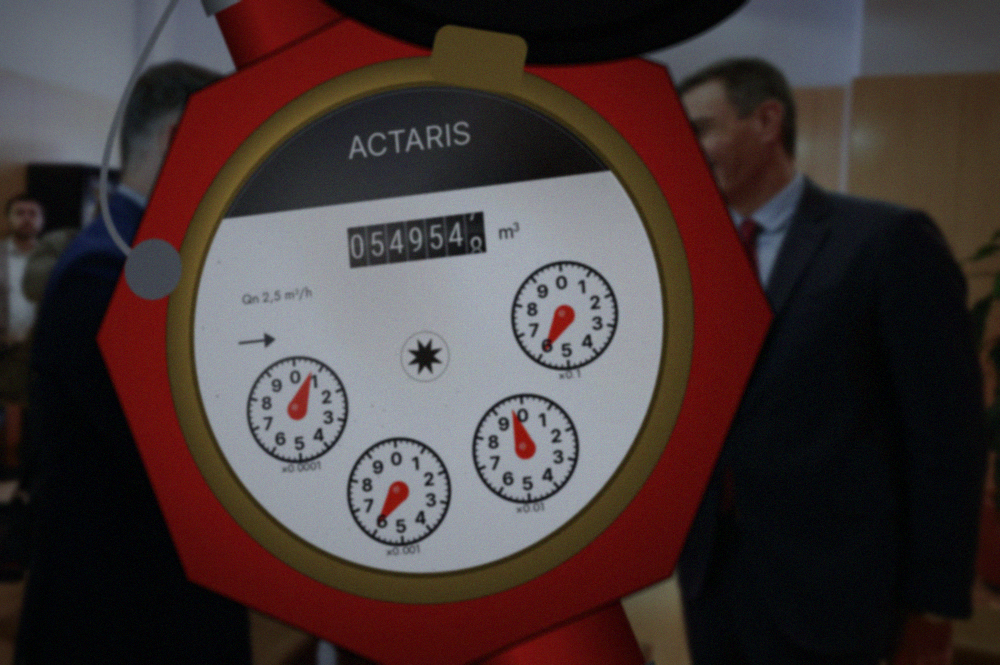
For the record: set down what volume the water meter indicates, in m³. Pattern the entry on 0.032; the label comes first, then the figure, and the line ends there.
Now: 549547.5960
